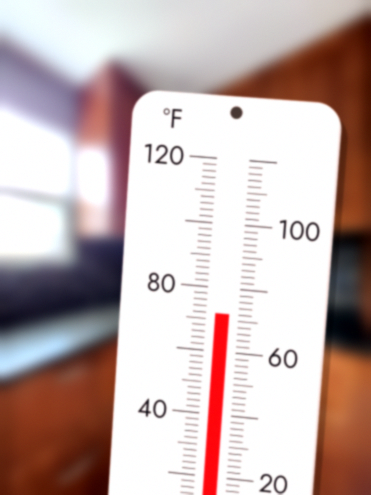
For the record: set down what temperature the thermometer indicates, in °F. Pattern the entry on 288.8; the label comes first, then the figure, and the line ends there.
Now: 72
